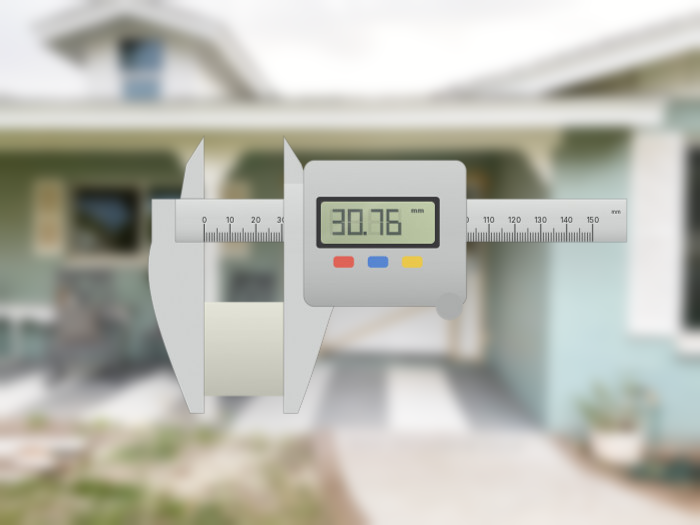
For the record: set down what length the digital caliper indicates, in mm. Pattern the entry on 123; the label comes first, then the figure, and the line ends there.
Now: 30.76
